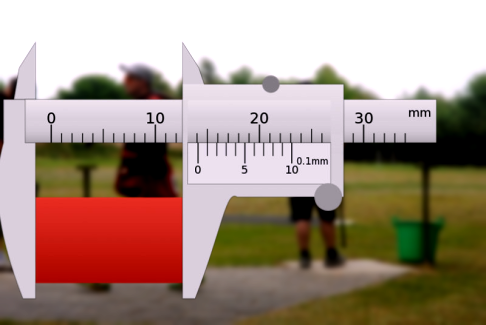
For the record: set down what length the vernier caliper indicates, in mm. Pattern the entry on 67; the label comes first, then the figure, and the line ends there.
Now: 14.1
